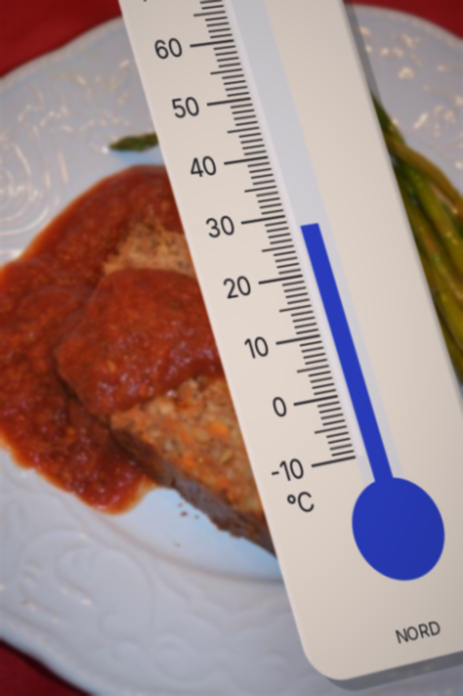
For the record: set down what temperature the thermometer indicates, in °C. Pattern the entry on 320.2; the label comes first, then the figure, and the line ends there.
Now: 28
